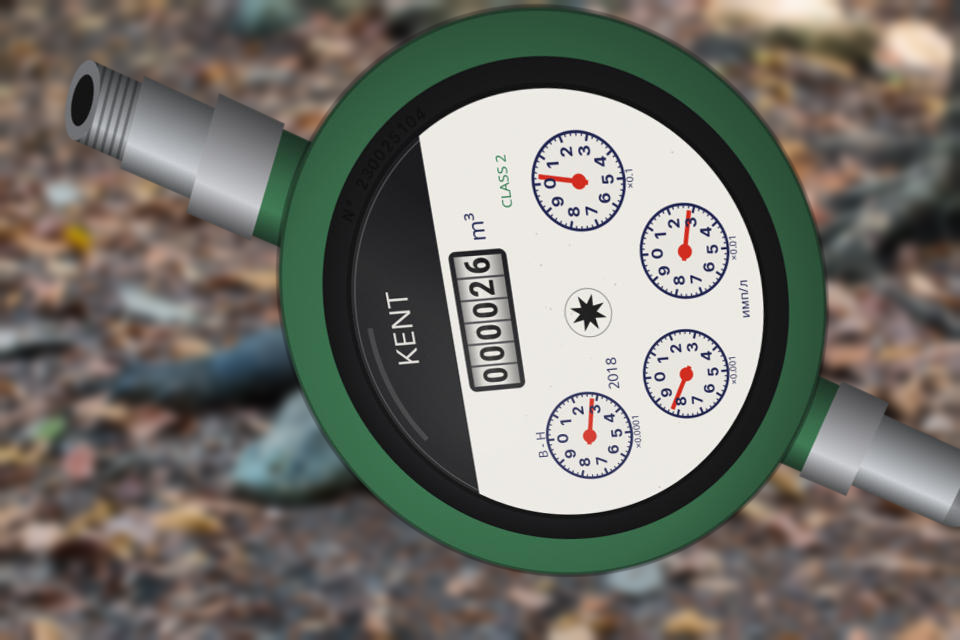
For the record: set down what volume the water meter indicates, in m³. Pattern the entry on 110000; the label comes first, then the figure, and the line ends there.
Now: 26.0282
